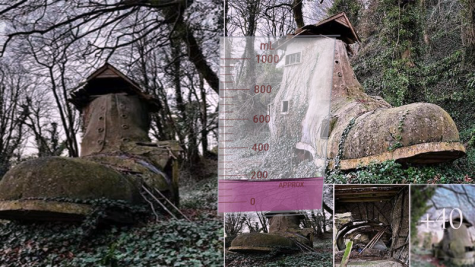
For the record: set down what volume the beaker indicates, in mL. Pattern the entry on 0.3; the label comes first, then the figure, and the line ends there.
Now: 150
